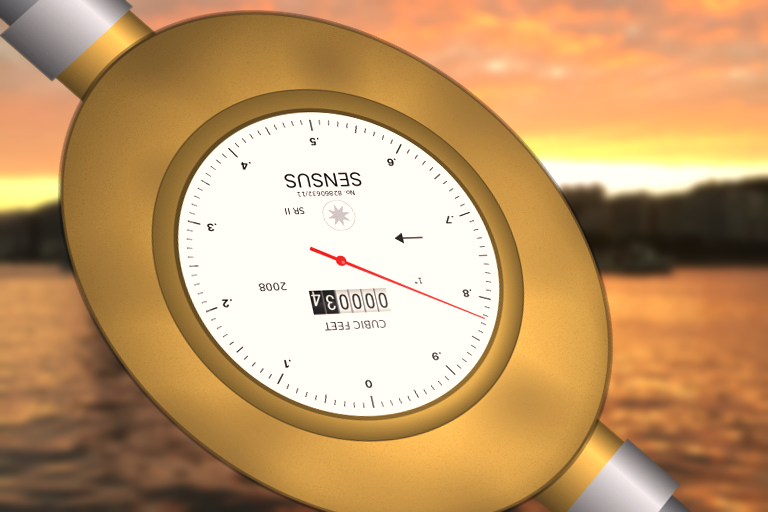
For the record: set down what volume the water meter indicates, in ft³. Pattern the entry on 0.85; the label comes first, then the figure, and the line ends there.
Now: 33.82
